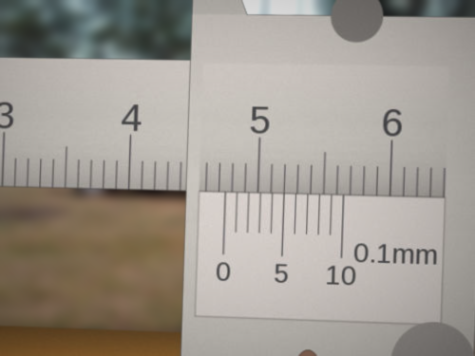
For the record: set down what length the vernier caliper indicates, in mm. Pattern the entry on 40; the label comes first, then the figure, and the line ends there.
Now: 47.5
